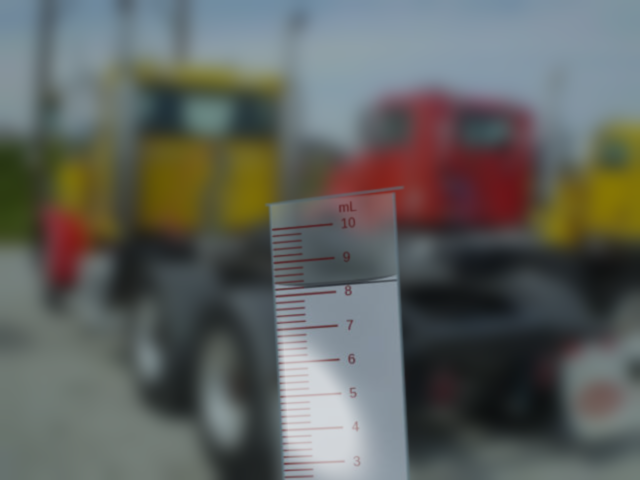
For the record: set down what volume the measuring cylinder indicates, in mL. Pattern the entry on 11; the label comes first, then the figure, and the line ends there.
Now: 8.2
